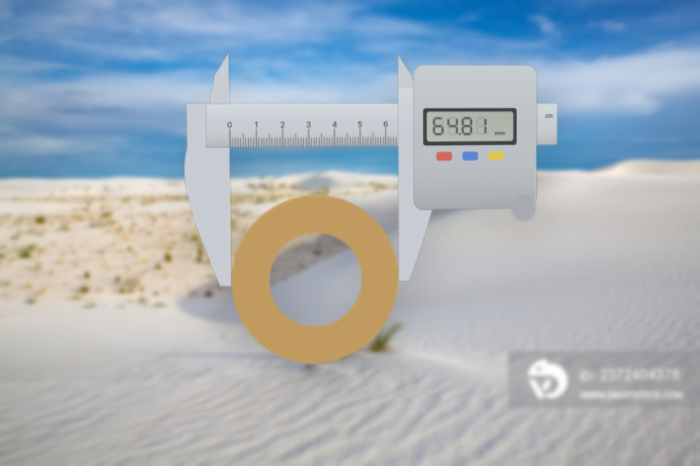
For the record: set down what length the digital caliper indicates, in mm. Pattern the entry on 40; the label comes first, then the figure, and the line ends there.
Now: 64.81
